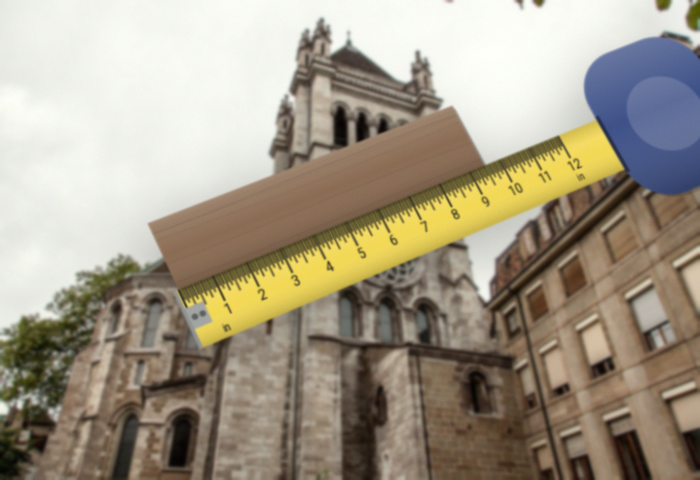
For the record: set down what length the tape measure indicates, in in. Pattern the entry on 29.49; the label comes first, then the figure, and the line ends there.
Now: 9.5
